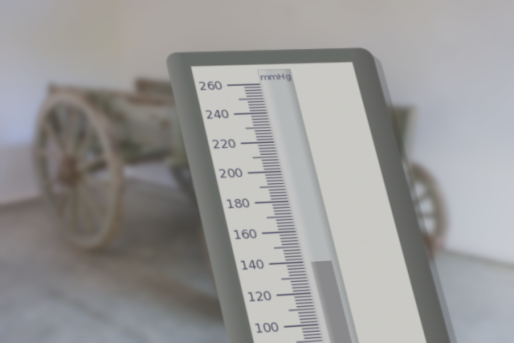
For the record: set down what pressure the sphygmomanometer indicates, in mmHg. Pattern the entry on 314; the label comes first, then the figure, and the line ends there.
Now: 140
